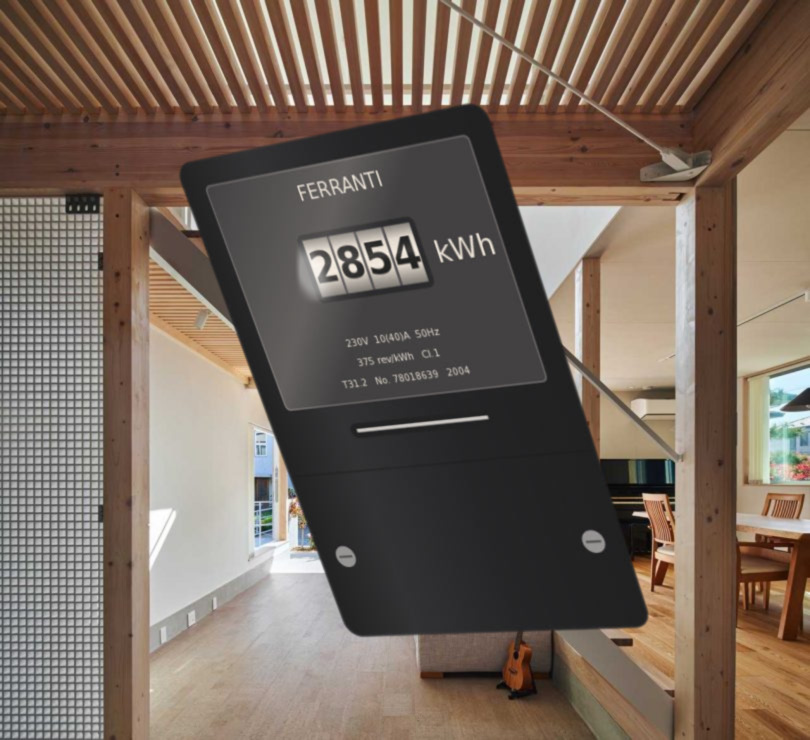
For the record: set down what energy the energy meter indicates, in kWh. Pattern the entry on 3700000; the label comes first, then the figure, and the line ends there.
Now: 2854
